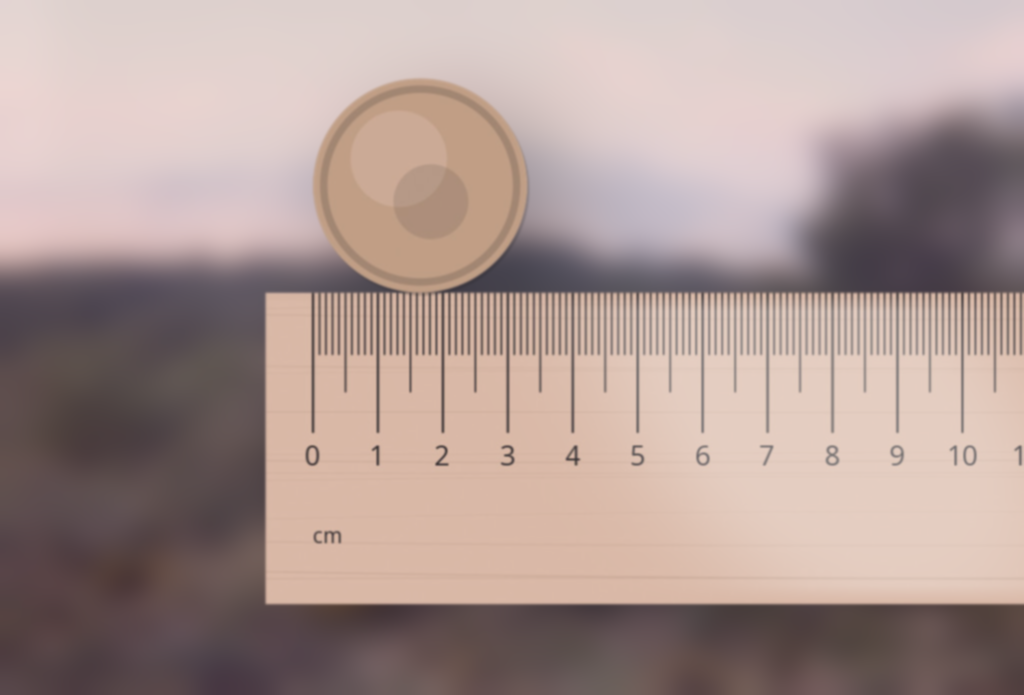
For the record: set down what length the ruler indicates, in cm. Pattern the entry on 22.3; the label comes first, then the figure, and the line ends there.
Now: 3.3
